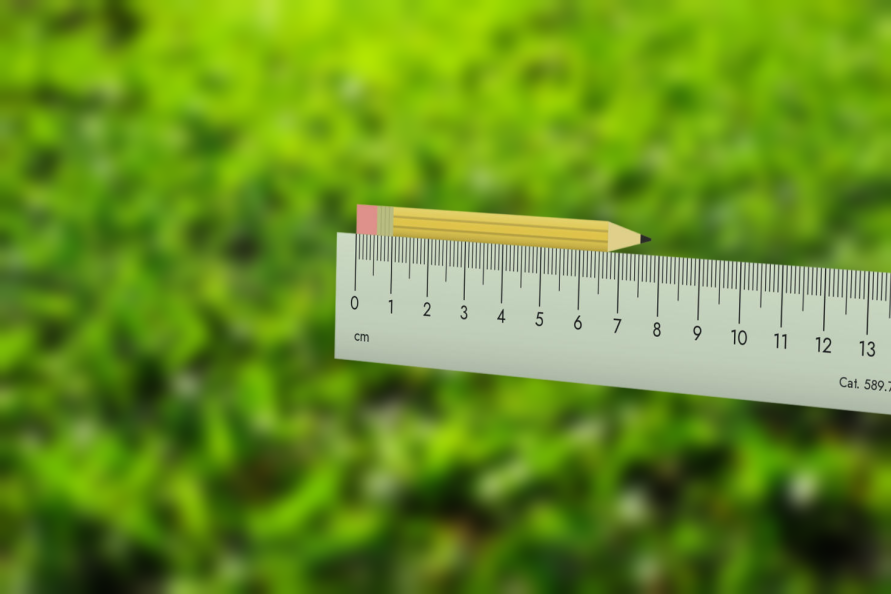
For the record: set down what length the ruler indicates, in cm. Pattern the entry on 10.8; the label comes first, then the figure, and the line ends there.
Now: 7.8
